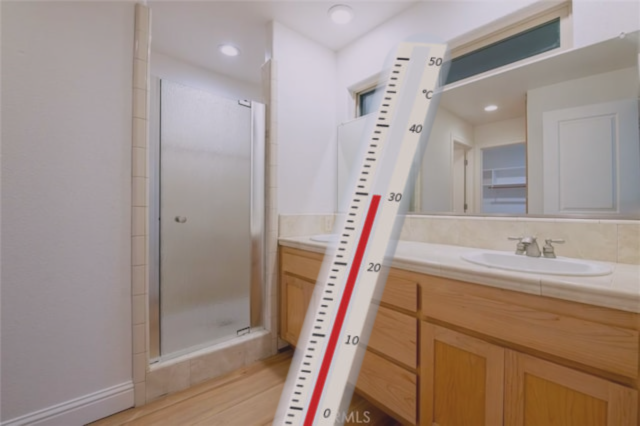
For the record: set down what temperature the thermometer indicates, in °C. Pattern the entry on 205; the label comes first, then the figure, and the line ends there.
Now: 30
